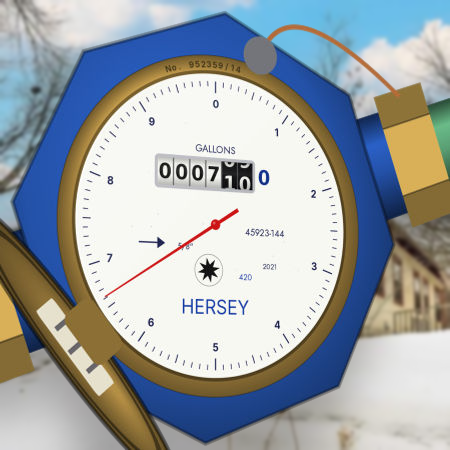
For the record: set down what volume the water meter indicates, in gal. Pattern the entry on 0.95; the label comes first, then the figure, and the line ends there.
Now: 7096.6
